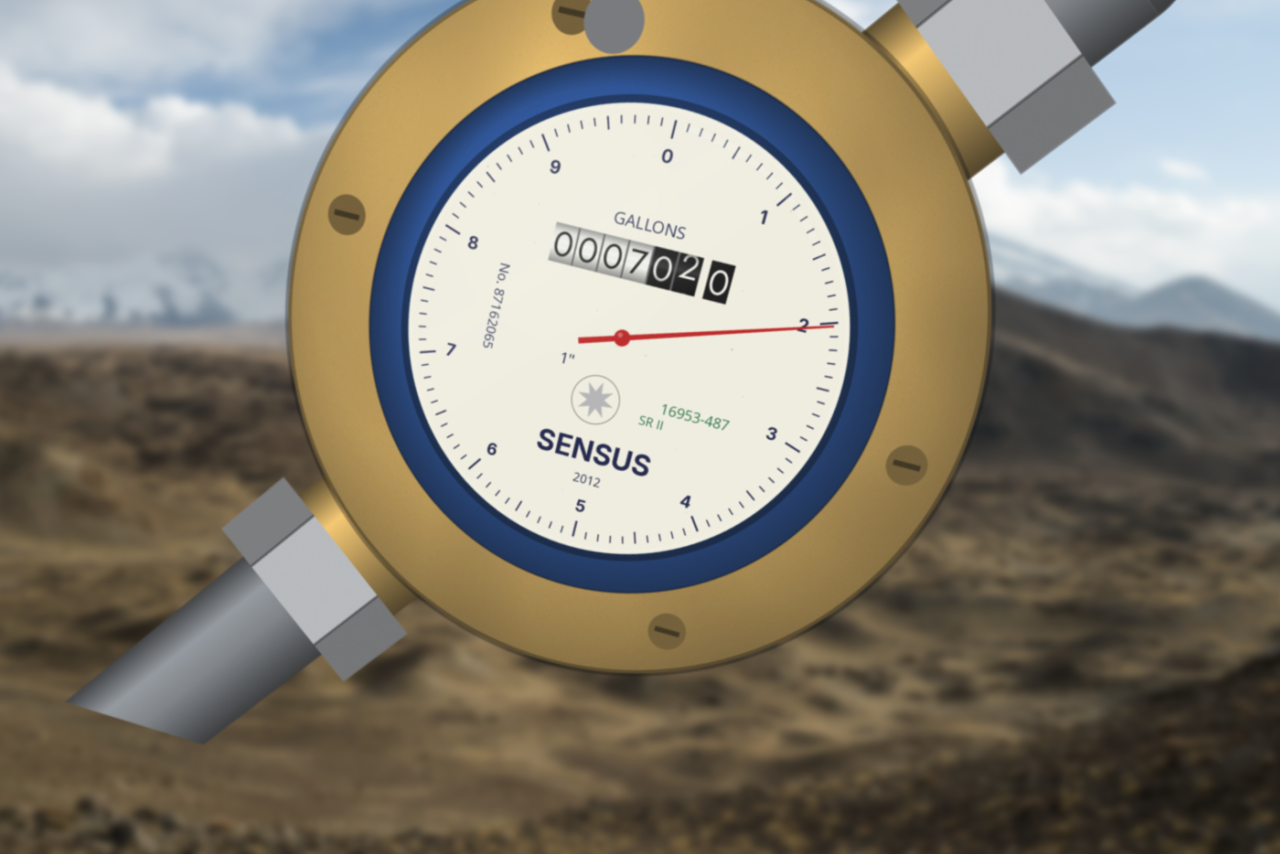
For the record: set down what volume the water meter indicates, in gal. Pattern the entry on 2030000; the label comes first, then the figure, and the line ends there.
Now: 7022.0
